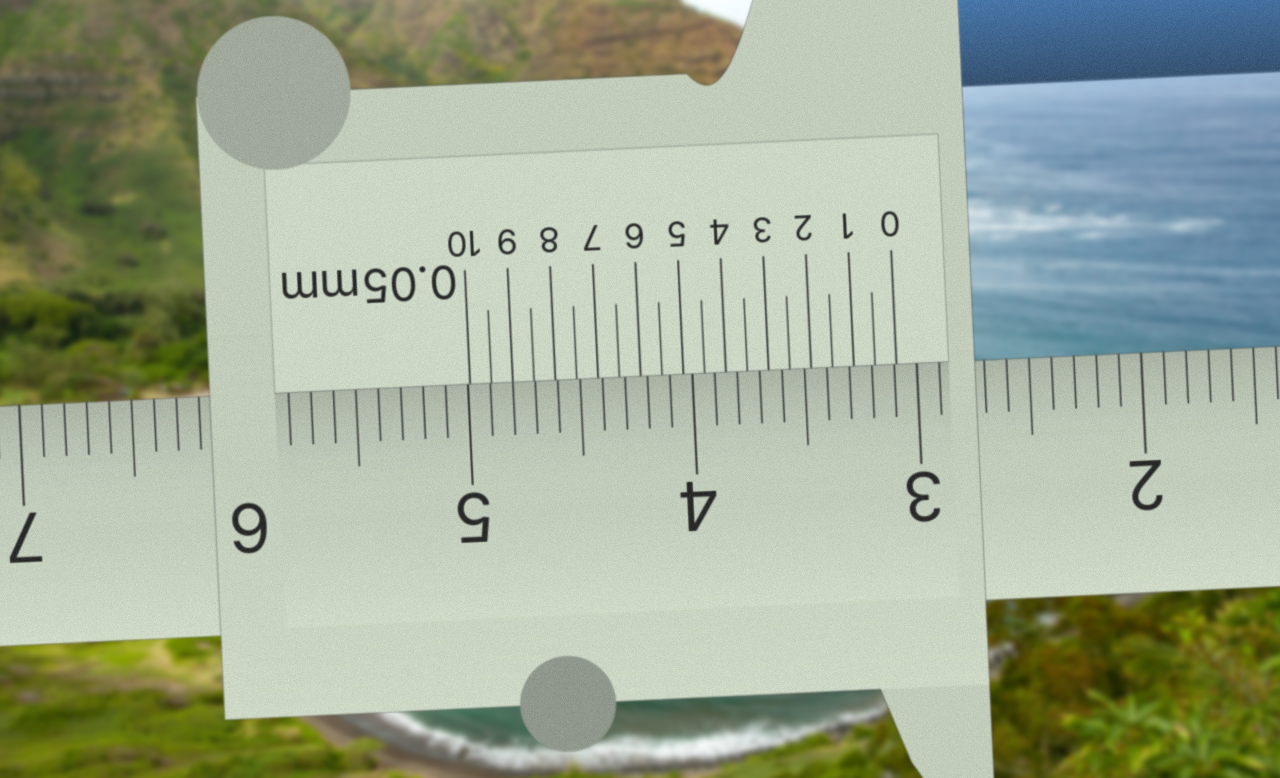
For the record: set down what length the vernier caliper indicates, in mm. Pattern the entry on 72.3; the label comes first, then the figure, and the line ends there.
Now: 30.9
